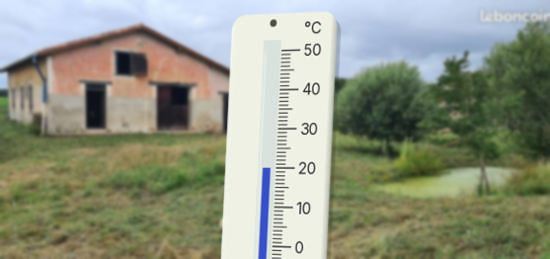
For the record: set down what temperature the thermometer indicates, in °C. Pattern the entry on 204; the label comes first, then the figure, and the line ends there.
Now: 20
